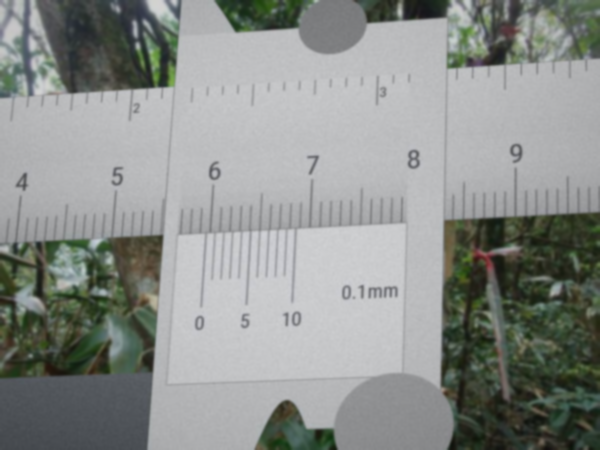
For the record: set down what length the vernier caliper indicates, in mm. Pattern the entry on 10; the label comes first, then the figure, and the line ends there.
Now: 59.6
